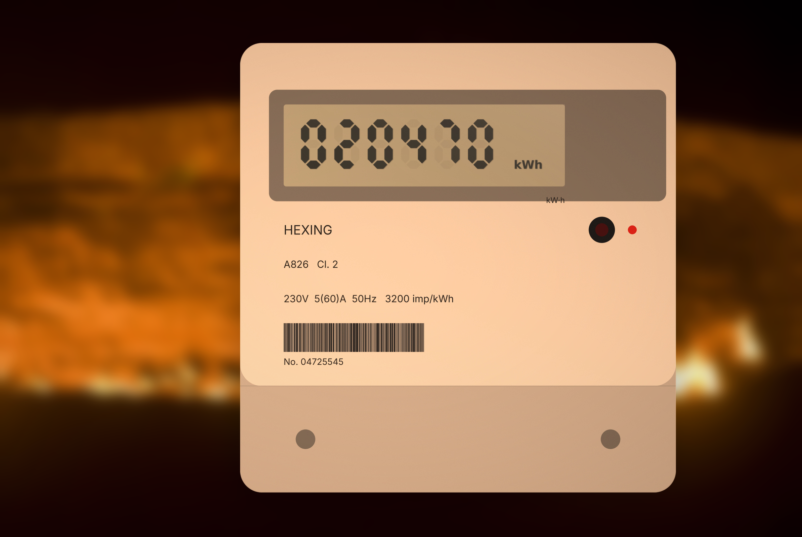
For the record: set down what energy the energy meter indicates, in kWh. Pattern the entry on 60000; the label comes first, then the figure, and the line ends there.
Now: 20470
